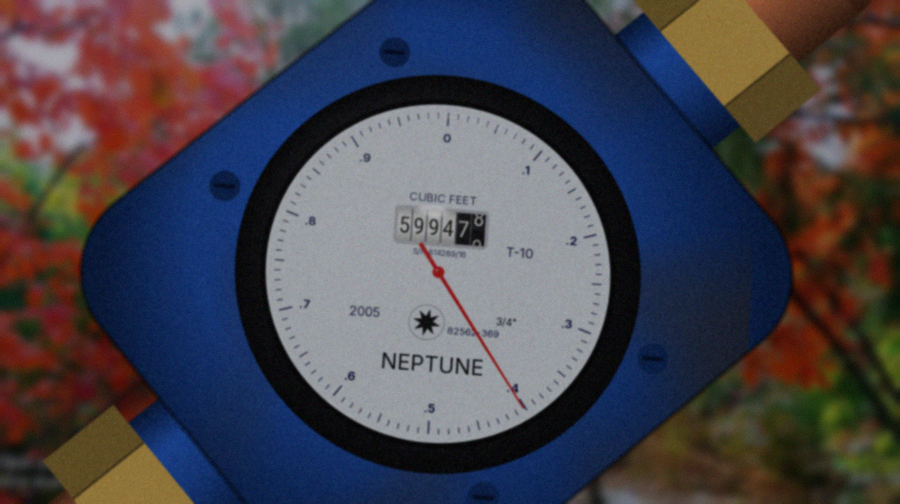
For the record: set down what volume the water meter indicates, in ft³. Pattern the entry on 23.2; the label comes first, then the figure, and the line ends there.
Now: 599478.40
